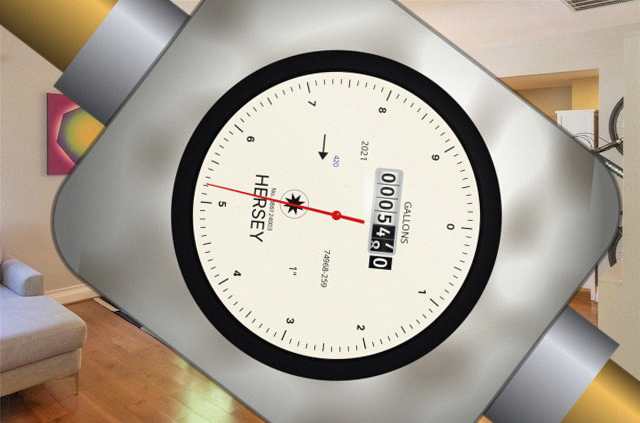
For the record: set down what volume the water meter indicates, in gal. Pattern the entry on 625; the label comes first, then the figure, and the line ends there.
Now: 5475.2
